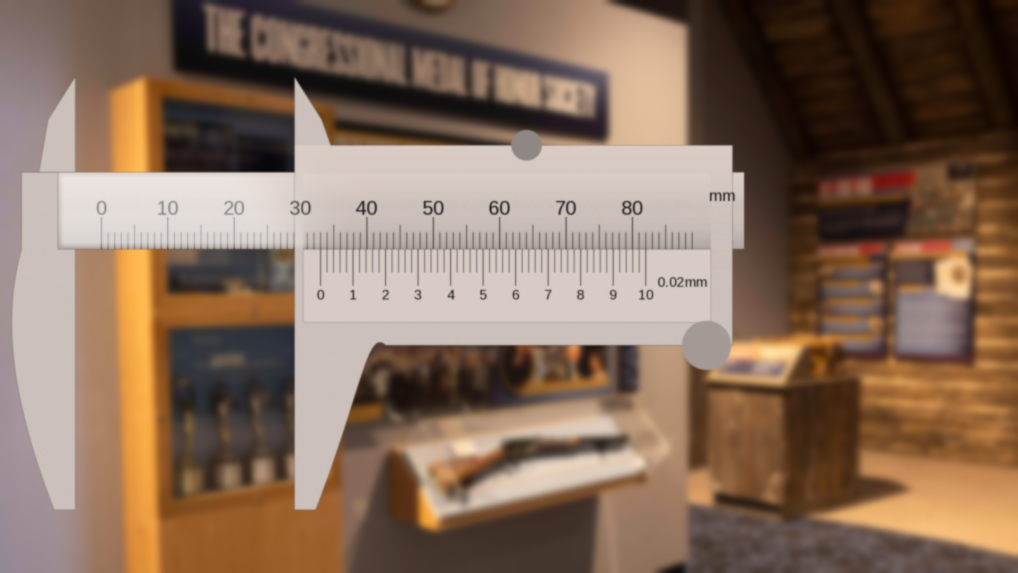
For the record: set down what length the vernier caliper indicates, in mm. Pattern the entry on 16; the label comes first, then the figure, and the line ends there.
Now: 33.0
